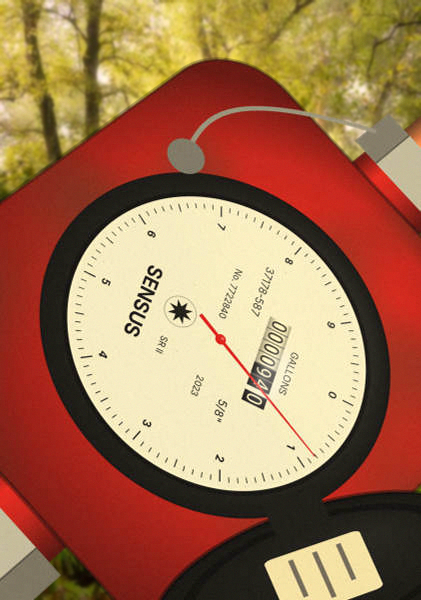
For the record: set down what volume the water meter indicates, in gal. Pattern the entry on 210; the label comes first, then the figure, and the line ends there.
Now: 940.8
